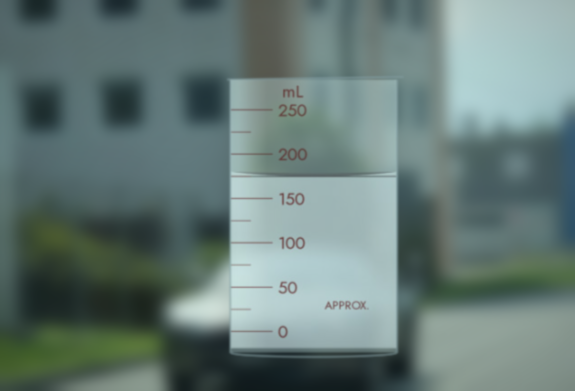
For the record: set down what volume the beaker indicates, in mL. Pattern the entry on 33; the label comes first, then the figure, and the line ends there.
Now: 175
